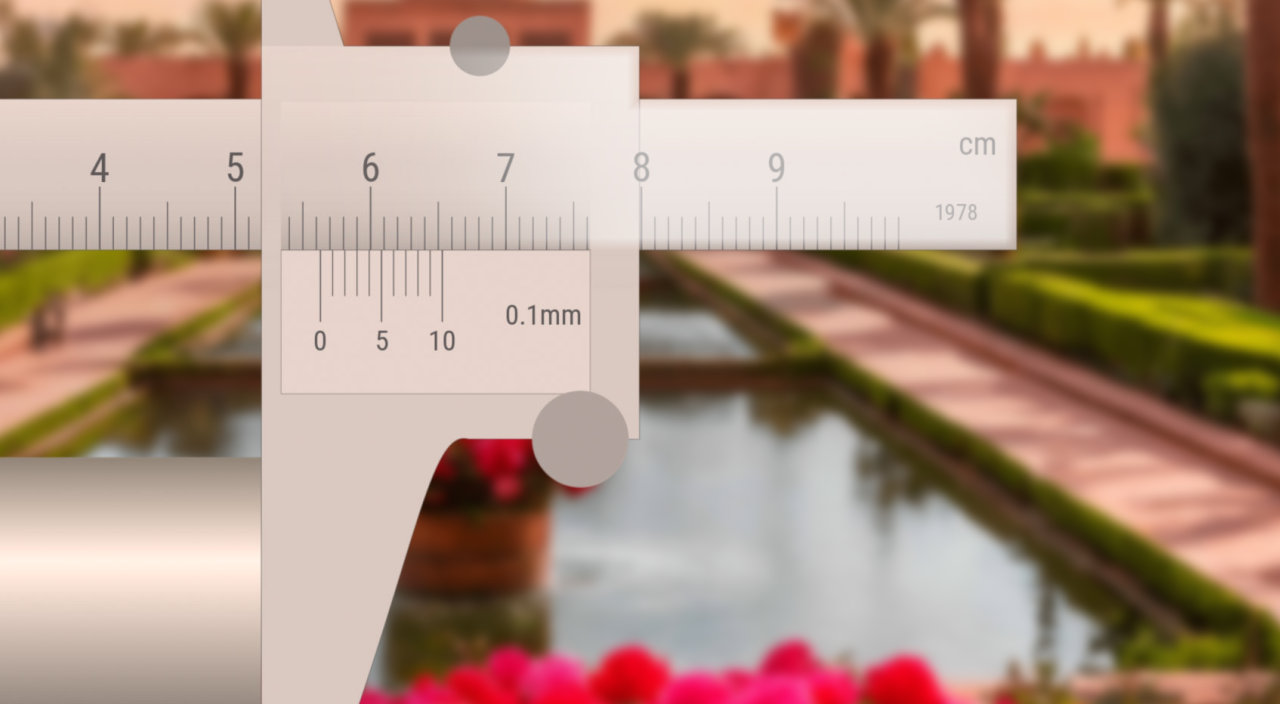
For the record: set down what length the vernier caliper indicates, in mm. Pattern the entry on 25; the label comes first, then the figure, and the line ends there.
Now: 56.3
